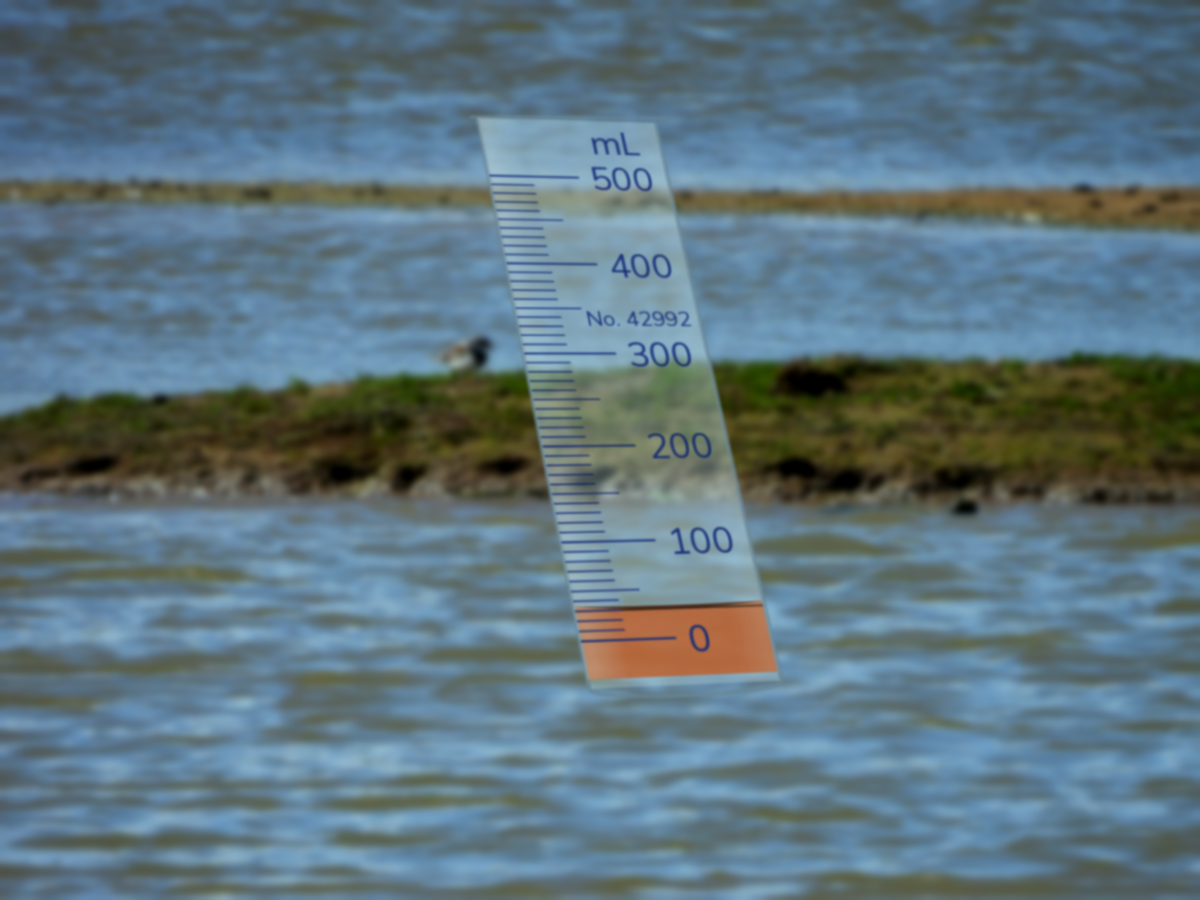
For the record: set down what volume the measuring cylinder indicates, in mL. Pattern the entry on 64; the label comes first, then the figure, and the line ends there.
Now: 30
